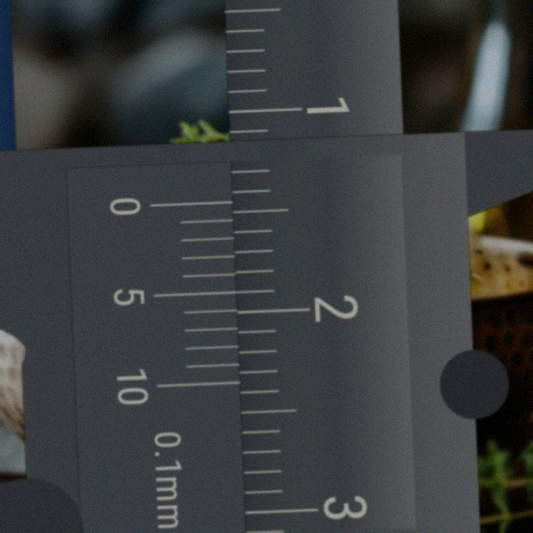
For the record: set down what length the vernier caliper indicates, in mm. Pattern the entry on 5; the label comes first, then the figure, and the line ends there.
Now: 14.5
